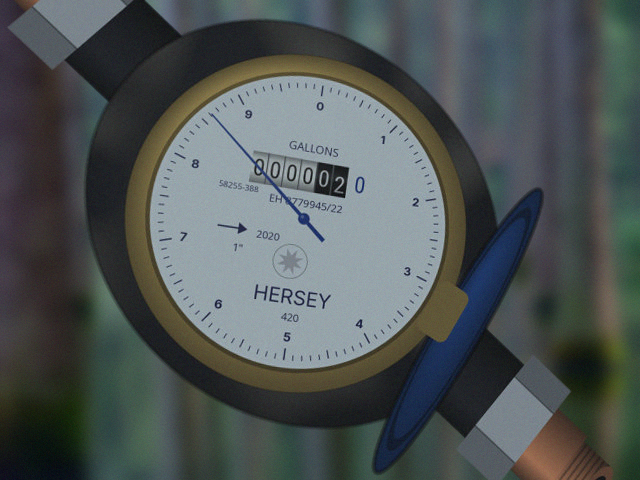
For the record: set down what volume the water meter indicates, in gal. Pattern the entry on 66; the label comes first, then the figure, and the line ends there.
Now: 18.6
